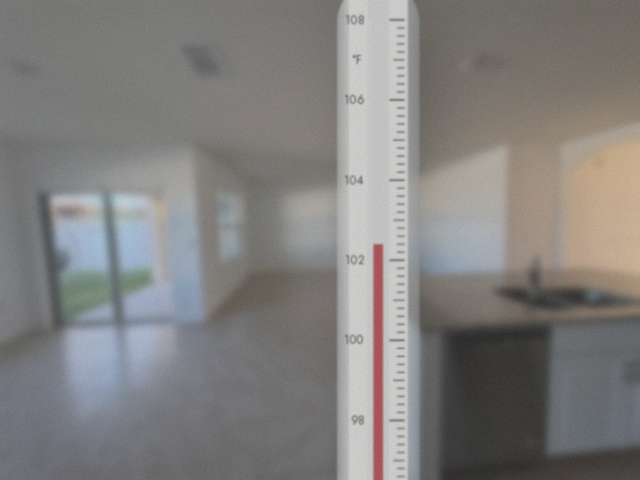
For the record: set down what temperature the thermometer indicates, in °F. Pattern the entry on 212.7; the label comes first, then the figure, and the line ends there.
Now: 102.4
